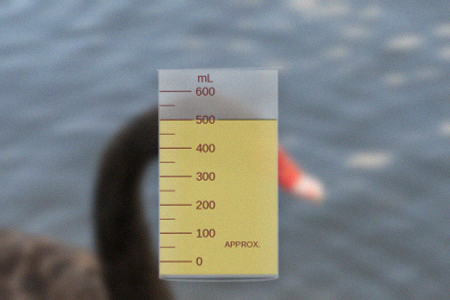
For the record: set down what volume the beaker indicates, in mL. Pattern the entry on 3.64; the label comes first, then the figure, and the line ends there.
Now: 500
